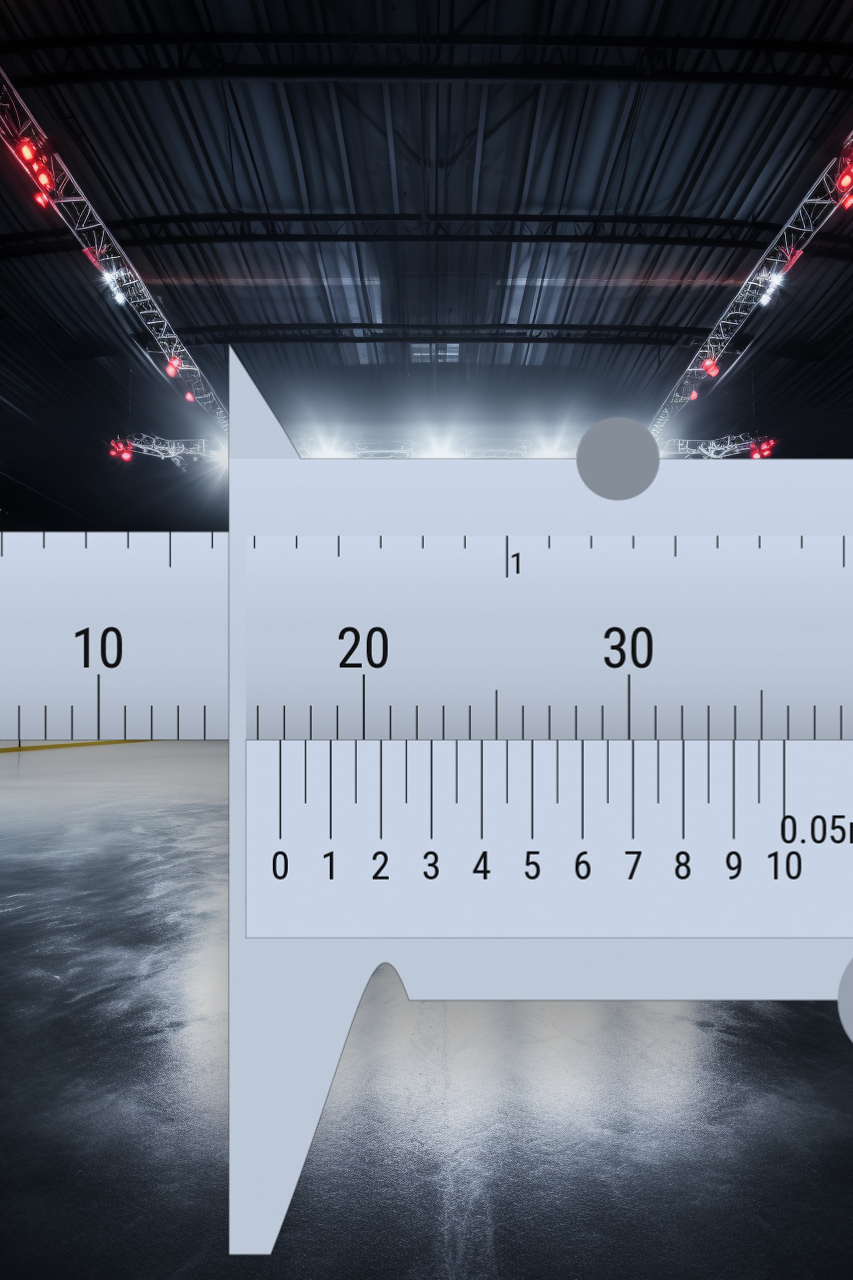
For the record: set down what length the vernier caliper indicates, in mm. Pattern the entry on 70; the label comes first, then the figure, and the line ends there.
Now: 16.85
